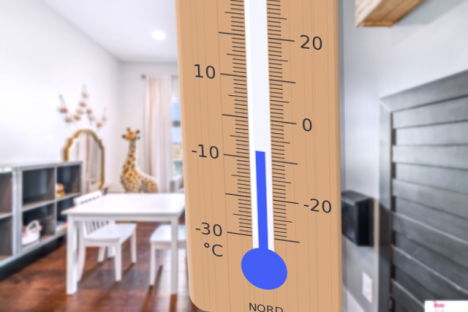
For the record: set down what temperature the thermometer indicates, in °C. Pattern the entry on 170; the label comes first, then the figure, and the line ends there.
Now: -8
